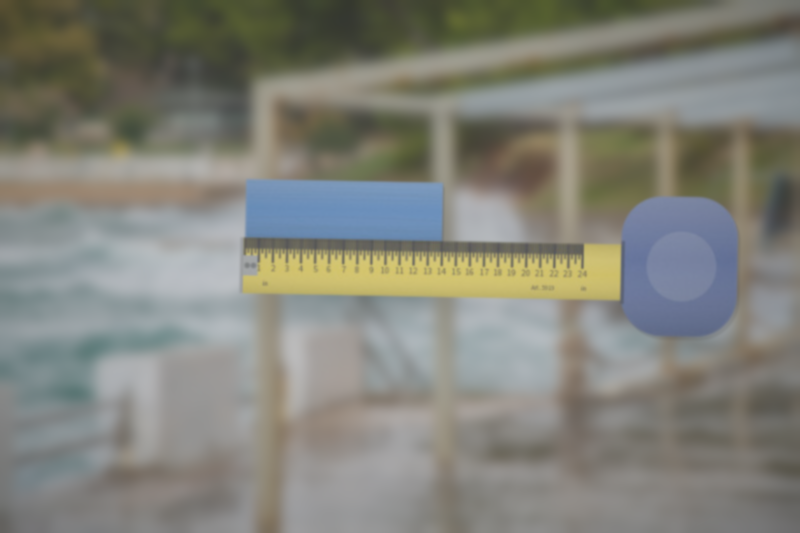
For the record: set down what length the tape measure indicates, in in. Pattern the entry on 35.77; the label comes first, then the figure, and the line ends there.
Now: 14
